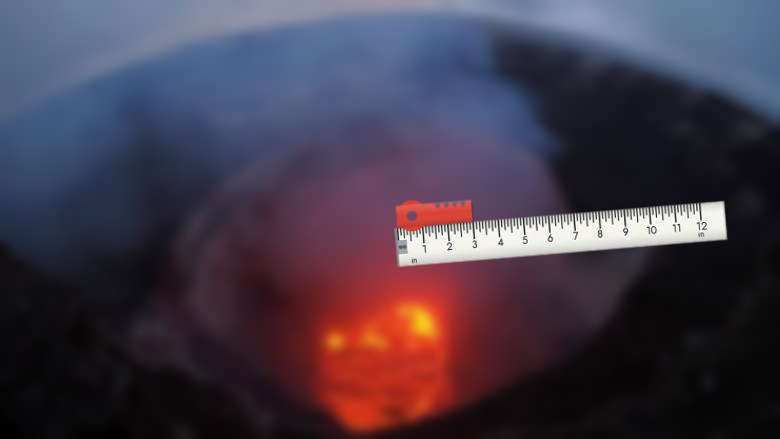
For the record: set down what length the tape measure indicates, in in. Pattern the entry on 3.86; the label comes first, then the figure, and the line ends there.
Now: 3
